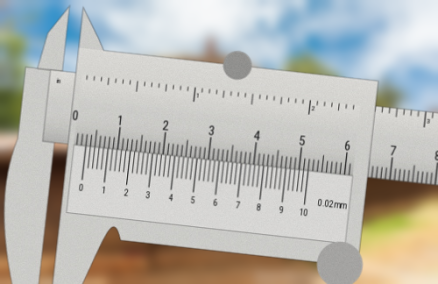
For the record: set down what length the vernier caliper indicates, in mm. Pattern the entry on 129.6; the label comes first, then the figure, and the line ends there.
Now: 3.0
